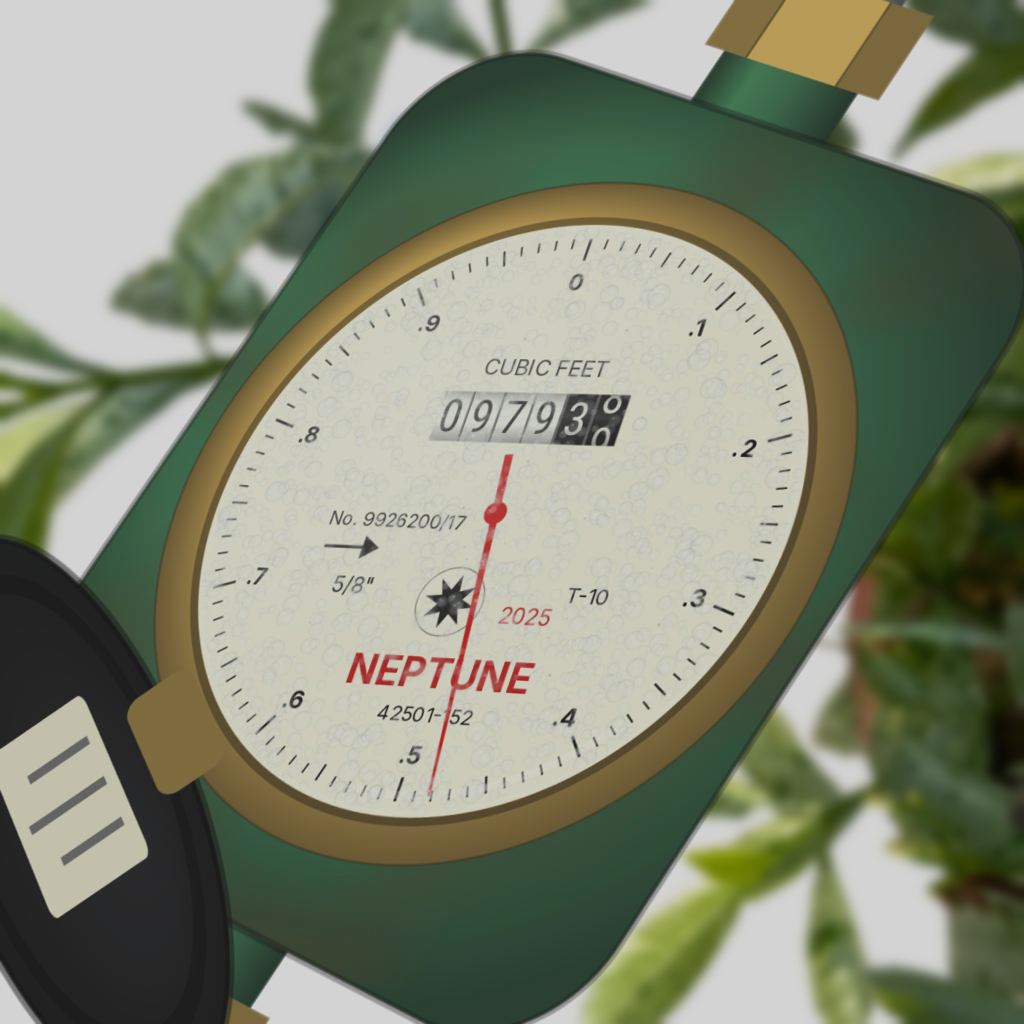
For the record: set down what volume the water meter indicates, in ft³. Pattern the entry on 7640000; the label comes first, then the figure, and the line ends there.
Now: 97938.48
